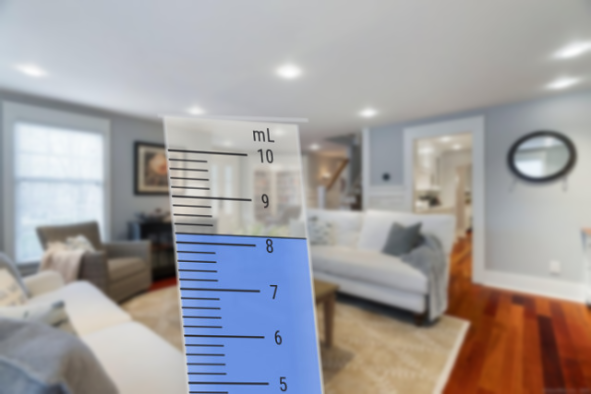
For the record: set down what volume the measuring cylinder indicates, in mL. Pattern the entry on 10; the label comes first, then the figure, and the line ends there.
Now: 8.2
